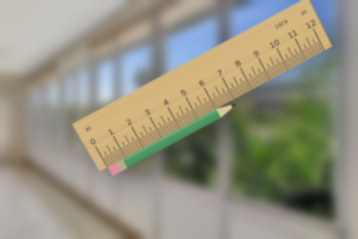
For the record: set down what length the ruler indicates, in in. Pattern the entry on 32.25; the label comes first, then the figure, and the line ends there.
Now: 7
